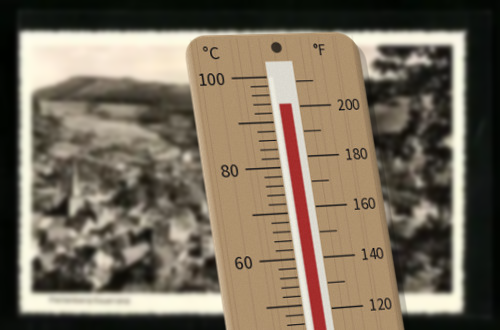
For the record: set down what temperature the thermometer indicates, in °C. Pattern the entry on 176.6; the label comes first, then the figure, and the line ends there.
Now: 94
